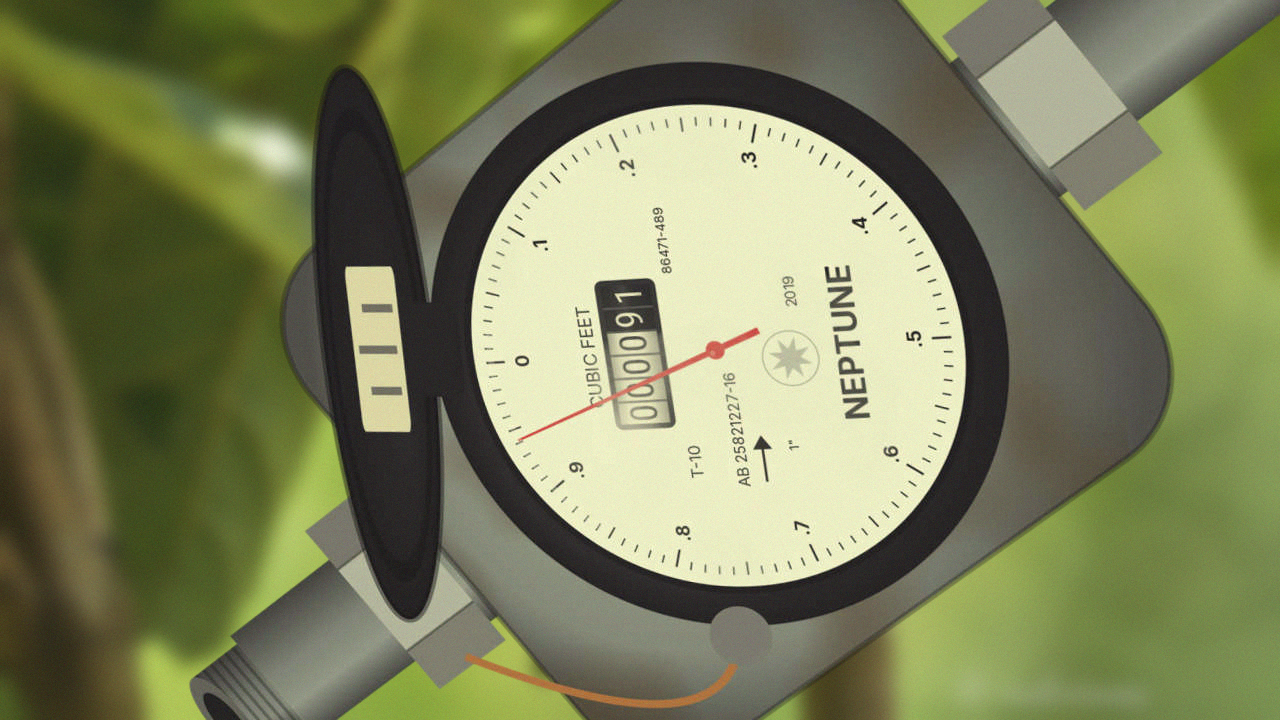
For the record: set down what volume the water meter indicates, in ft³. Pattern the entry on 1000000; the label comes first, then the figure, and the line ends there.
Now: 90.94
